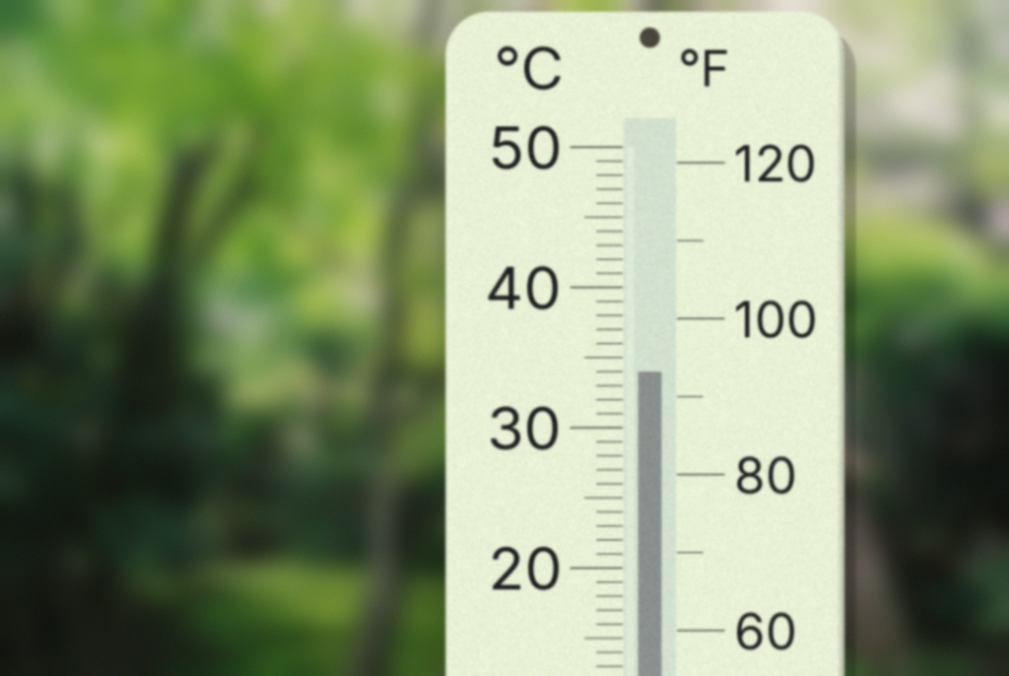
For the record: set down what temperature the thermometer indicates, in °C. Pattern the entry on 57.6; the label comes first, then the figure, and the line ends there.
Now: 34
